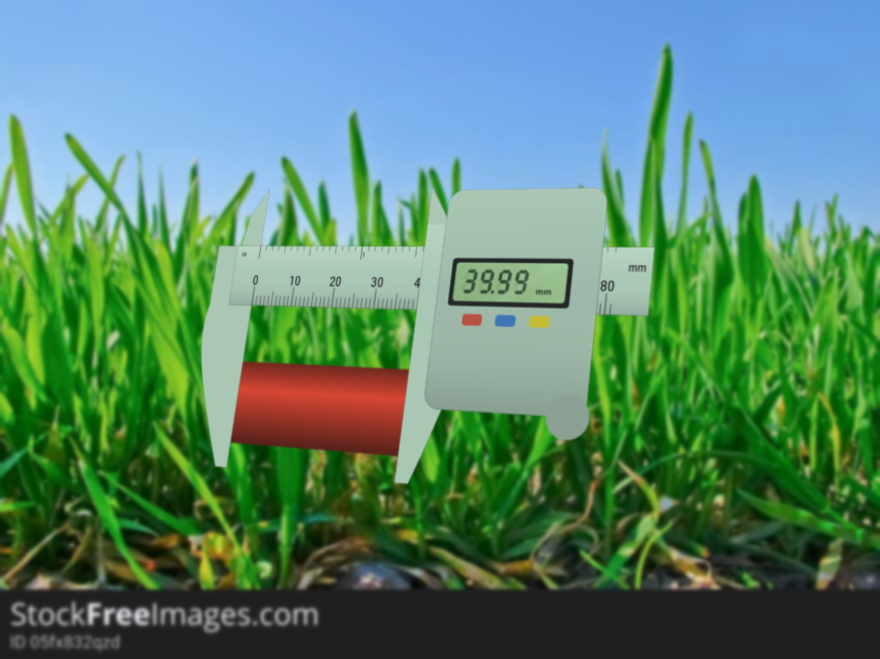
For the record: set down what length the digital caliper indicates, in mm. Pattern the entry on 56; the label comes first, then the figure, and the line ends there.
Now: 39.99
